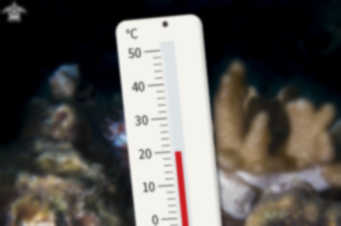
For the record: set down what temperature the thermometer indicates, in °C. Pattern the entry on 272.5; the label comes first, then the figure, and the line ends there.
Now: 20
